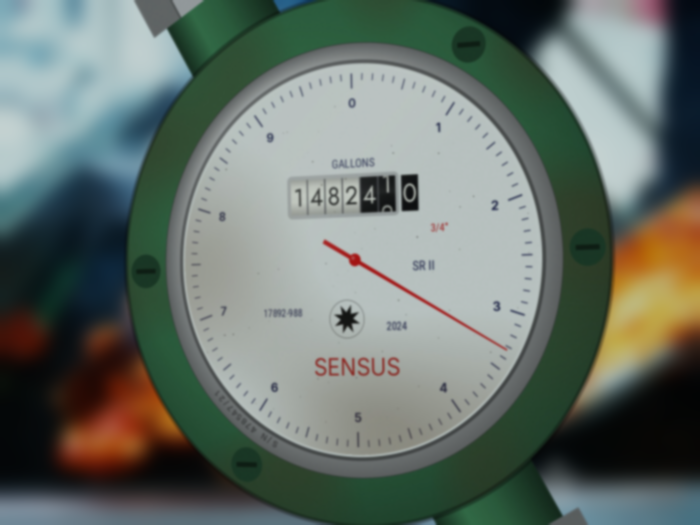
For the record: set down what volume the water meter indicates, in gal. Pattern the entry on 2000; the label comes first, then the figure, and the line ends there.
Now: 1482413.3
